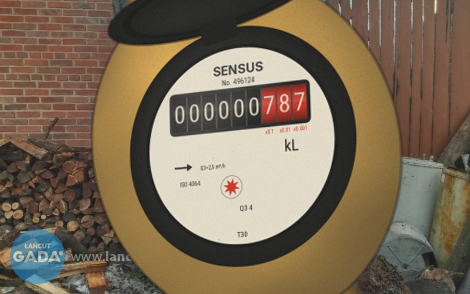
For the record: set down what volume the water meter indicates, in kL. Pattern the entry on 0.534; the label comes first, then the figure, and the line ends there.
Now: 0.787
